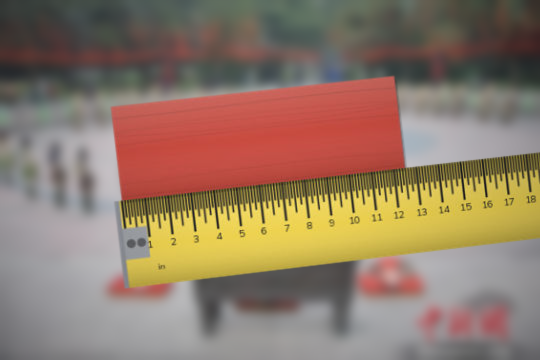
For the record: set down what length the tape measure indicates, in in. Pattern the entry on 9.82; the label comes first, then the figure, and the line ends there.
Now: 12.5
